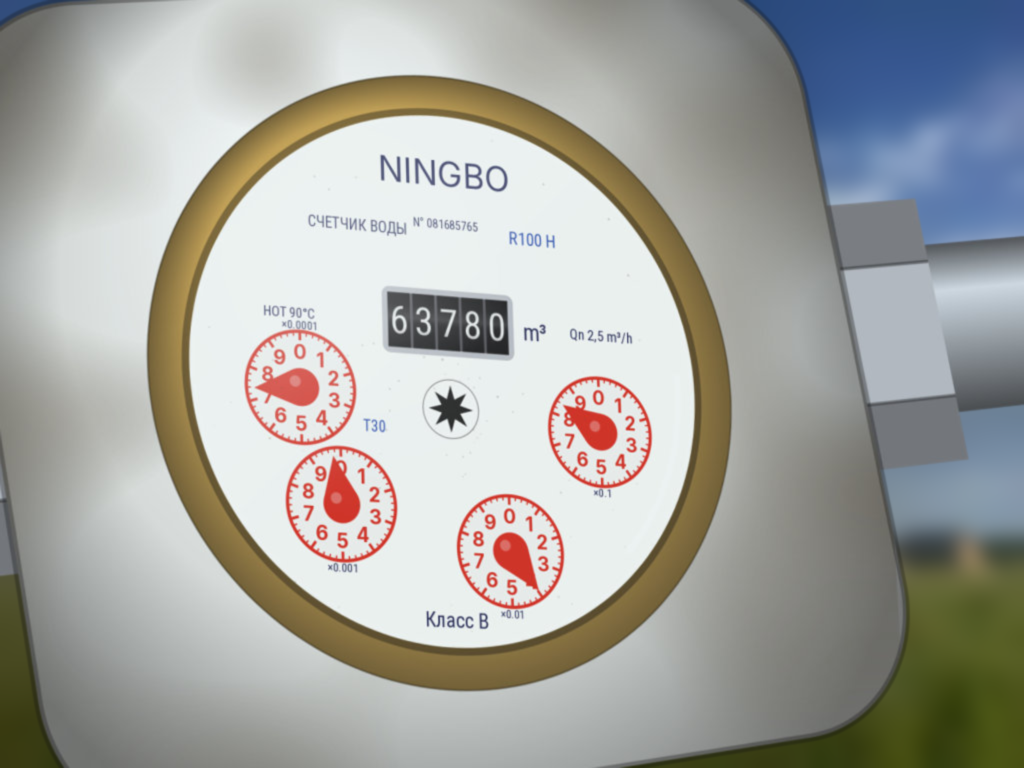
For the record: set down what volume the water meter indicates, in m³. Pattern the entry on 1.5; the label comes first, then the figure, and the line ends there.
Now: 63780.8397
